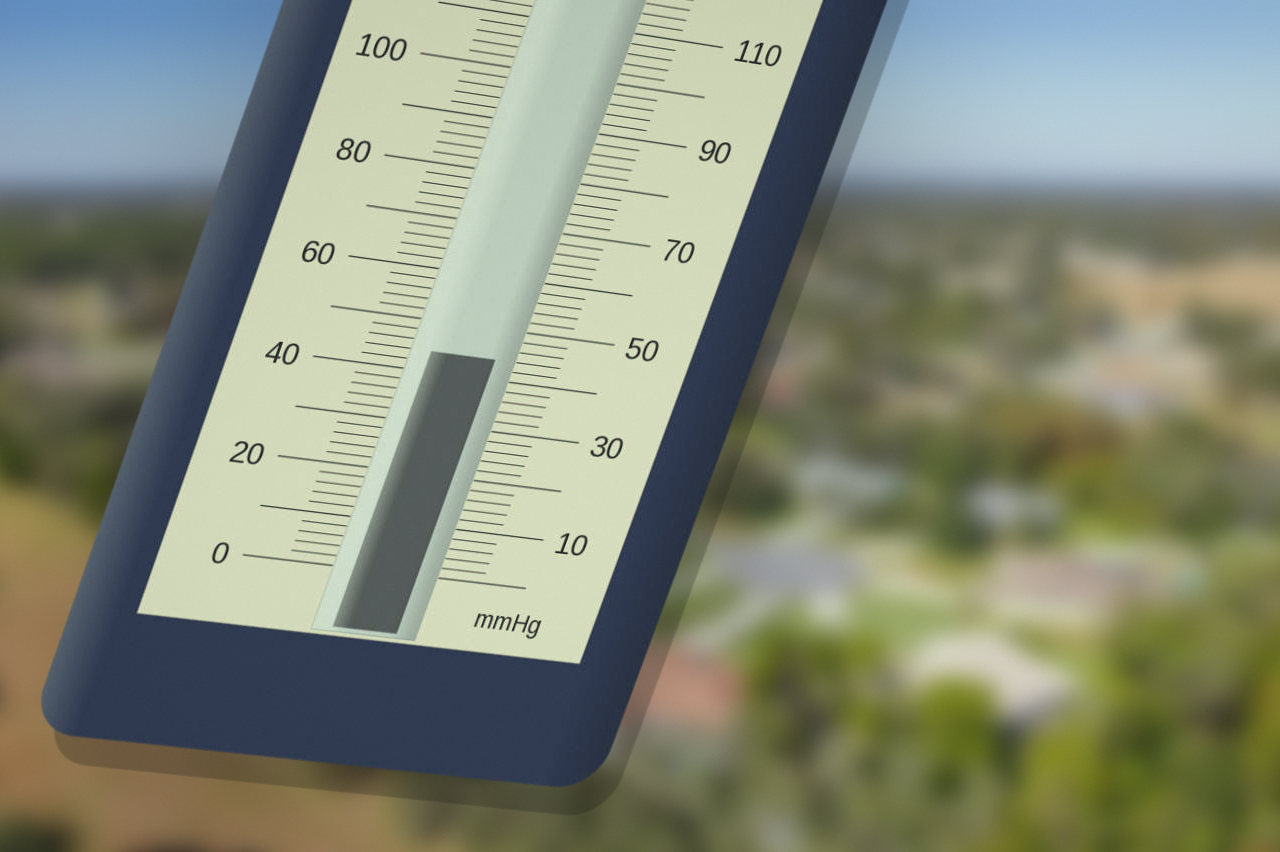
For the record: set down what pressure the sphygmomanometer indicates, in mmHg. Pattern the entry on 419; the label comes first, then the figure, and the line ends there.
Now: 44
